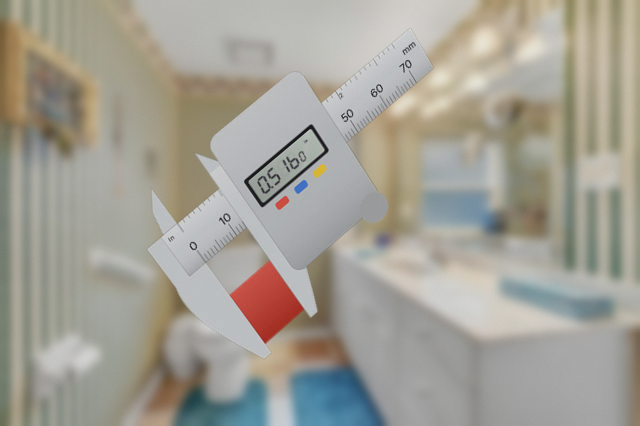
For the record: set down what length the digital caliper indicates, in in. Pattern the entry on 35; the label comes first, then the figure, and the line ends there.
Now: 0.5160
